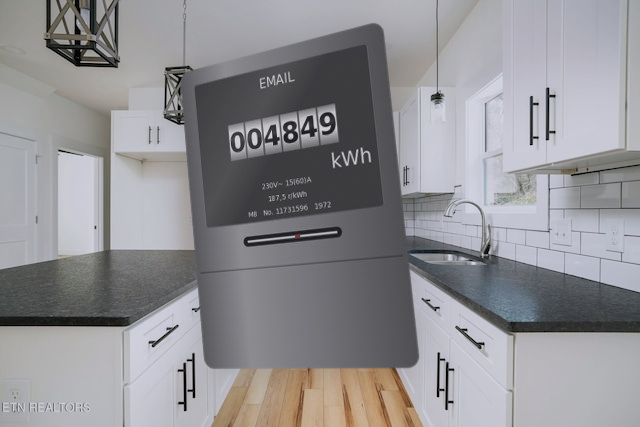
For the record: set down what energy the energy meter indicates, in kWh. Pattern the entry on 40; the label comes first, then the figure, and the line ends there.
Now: 4849
